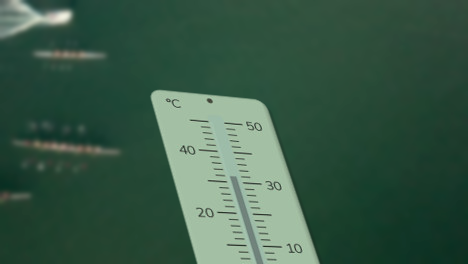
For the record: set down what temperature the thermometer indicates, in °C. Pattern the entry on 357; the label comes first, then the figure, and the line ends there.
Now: 32
